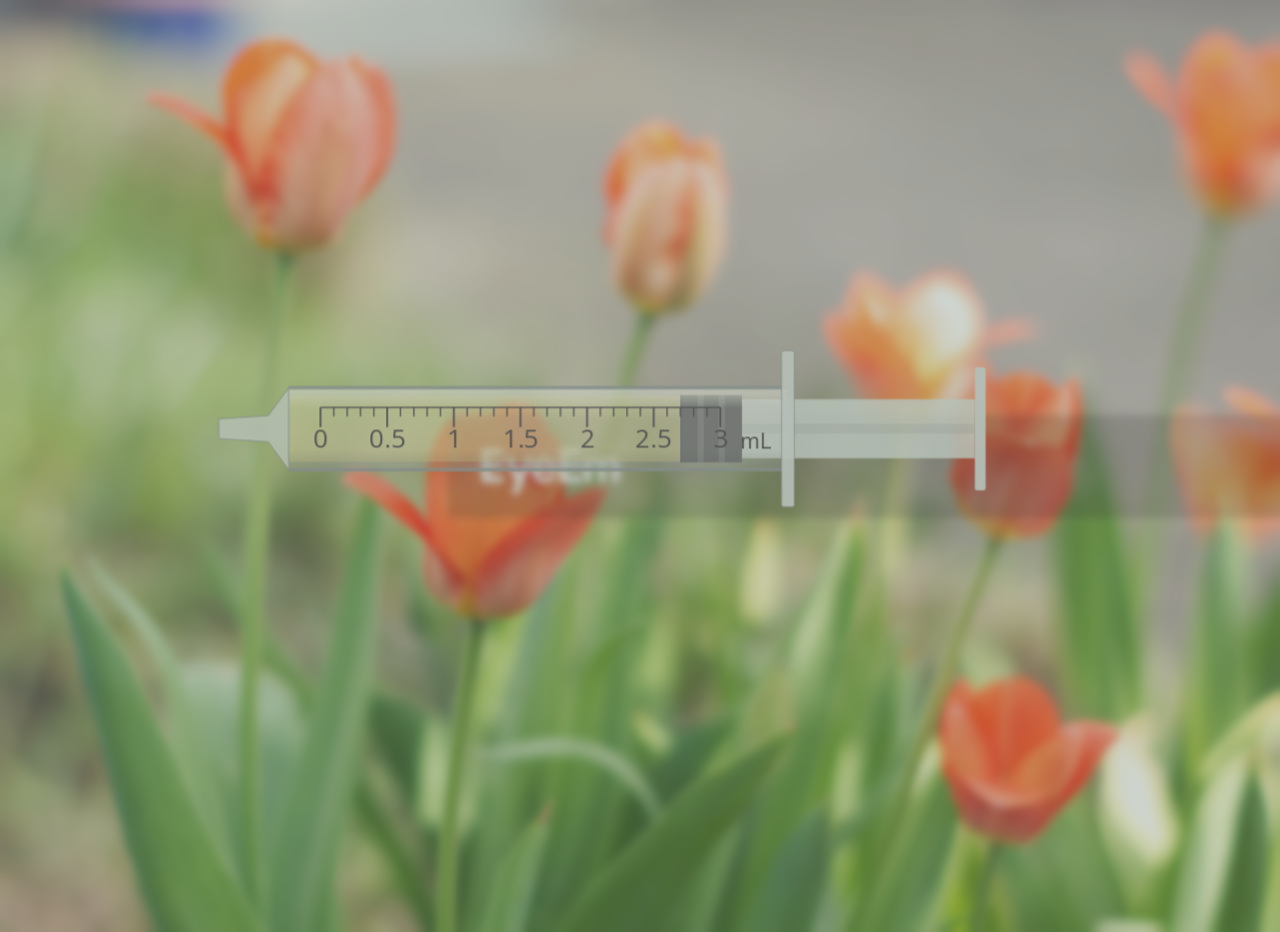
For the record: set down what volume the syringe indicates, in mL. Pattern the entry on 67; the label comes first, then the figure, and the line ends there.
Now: 2.7
